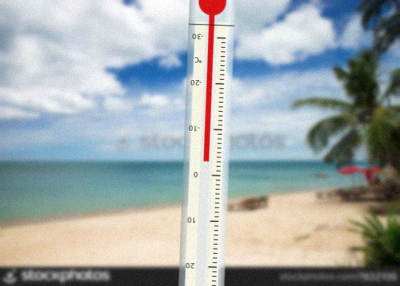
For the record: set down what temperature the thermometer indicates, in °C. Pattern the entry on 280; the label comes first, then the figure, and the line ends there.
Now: -3
